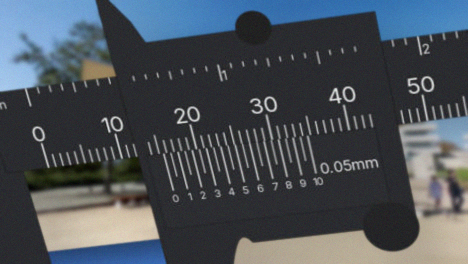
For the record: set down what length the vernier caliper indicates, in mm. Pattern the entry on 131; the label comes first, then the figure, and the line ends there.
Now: 15.6
